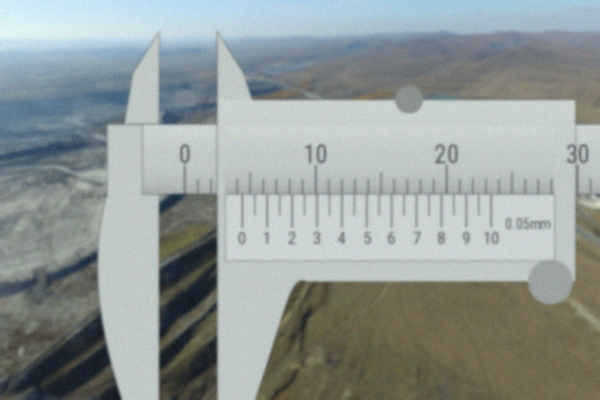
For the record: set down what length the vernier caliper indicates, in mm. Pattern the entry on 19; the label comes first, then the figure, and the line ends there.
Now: 4.4
